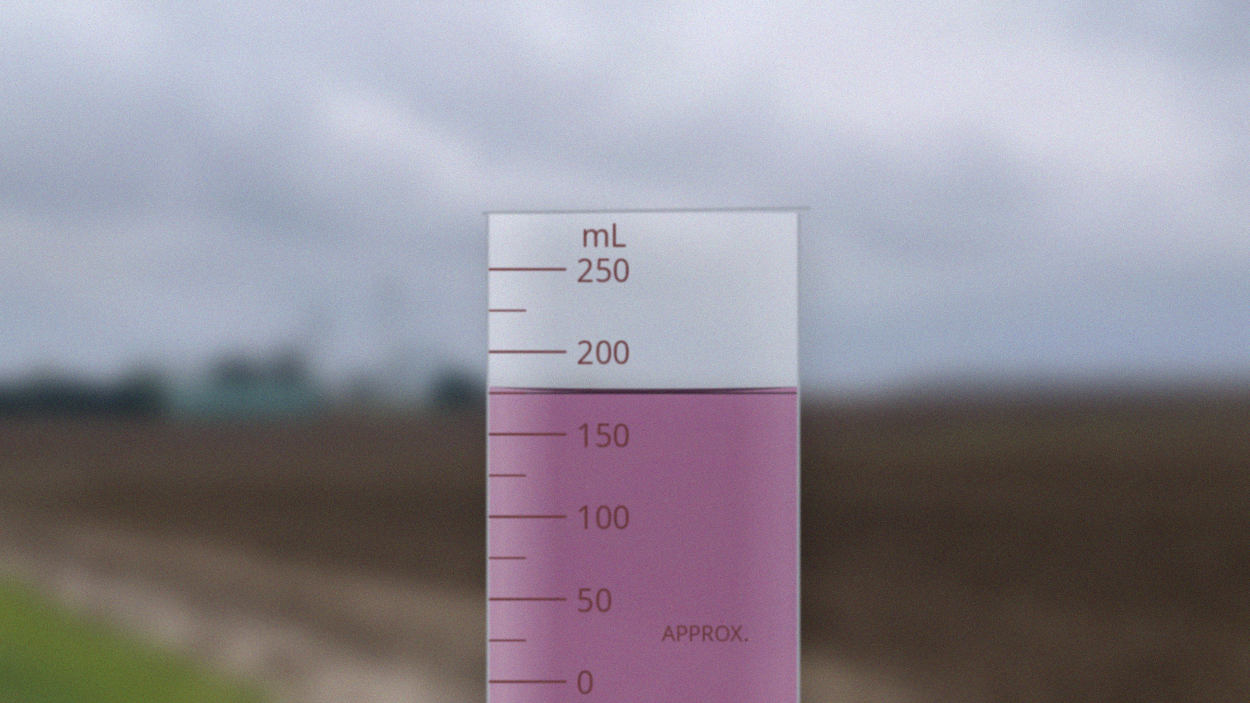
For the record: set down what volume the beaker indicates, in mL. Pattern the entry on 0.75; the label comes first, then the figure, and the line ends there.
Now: 175
